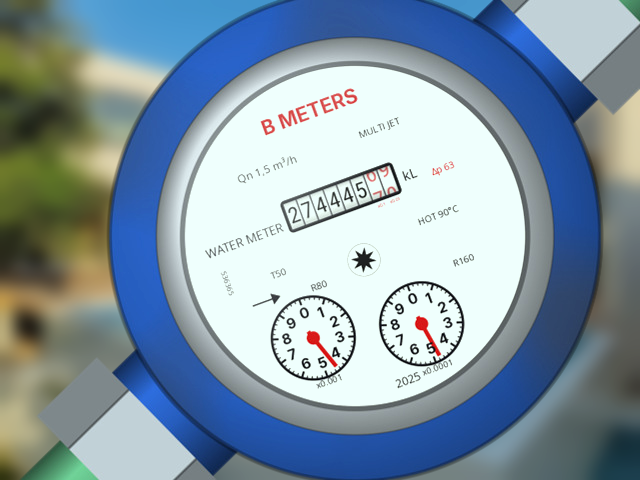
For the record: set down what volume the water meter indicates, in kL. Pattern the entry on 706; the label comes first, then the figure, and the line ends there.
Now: 274445.6944
